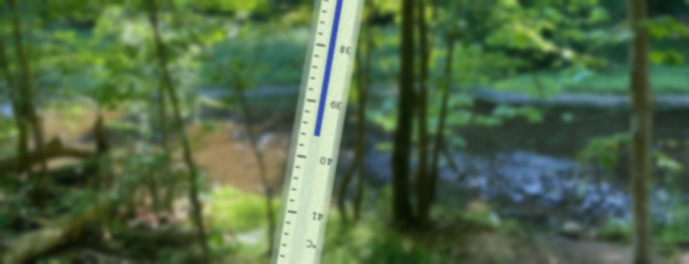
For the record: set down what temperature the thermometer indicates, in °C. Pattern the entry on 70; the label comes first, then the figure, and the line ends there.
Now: 39.6
